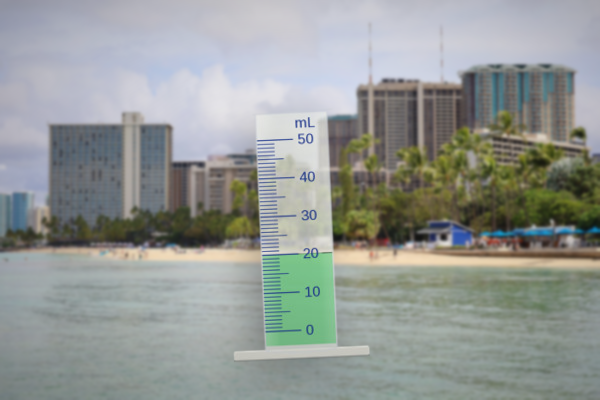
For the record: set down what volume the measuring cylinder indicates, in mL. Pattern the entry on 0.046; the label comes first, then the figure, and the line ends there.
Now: 20
